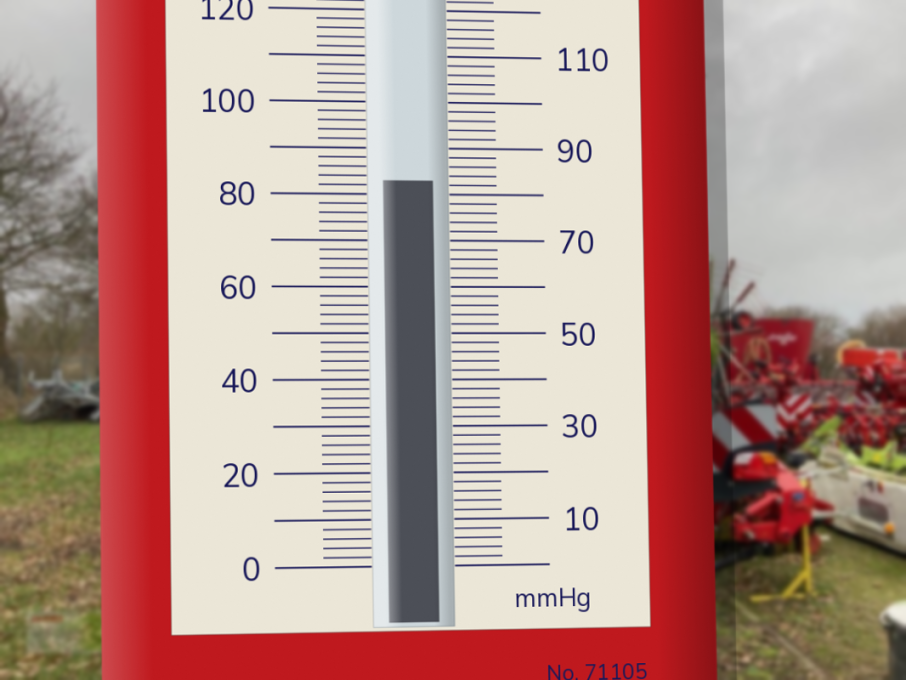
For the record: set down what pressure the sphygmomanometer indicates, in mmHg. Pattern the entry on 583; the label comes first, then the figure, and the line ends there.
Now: 83
